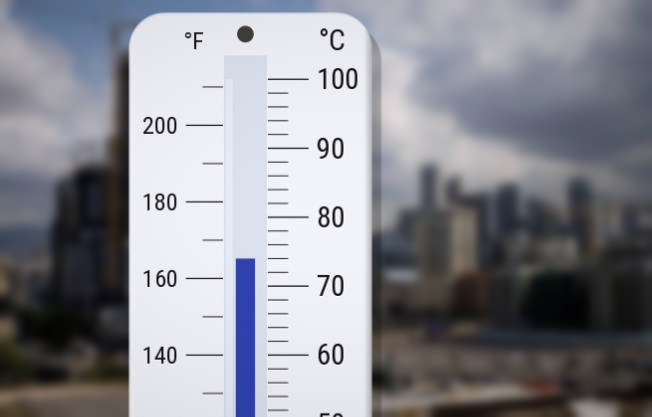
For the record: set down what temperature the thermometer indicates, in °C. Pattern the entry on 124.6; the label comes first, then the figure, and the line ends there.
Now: 74
